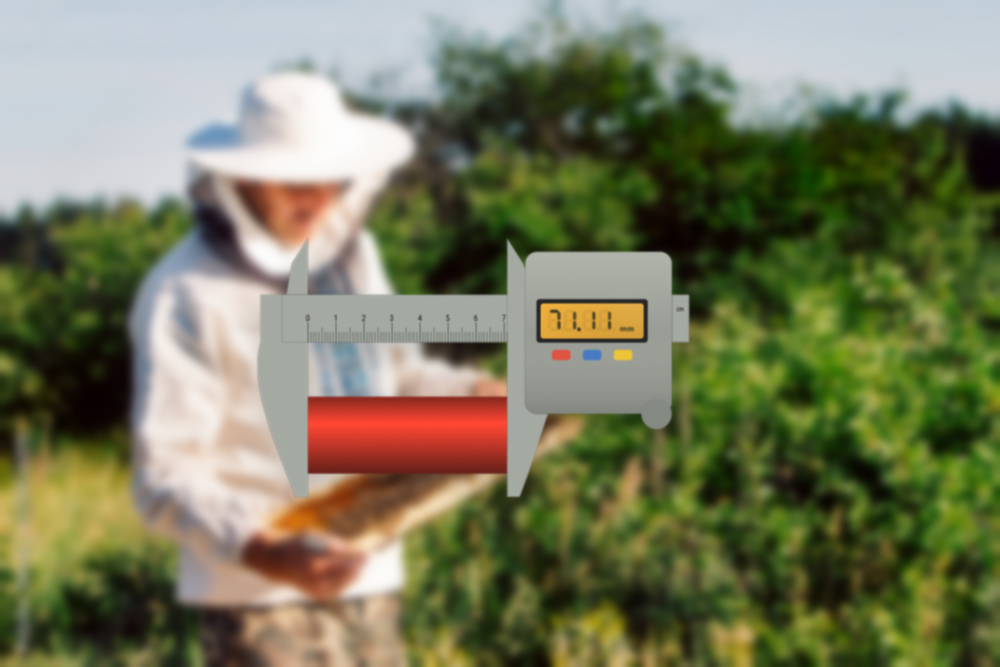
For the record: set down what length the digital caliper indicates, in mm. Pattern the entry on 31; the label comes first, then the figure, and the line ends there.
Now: 71.11
